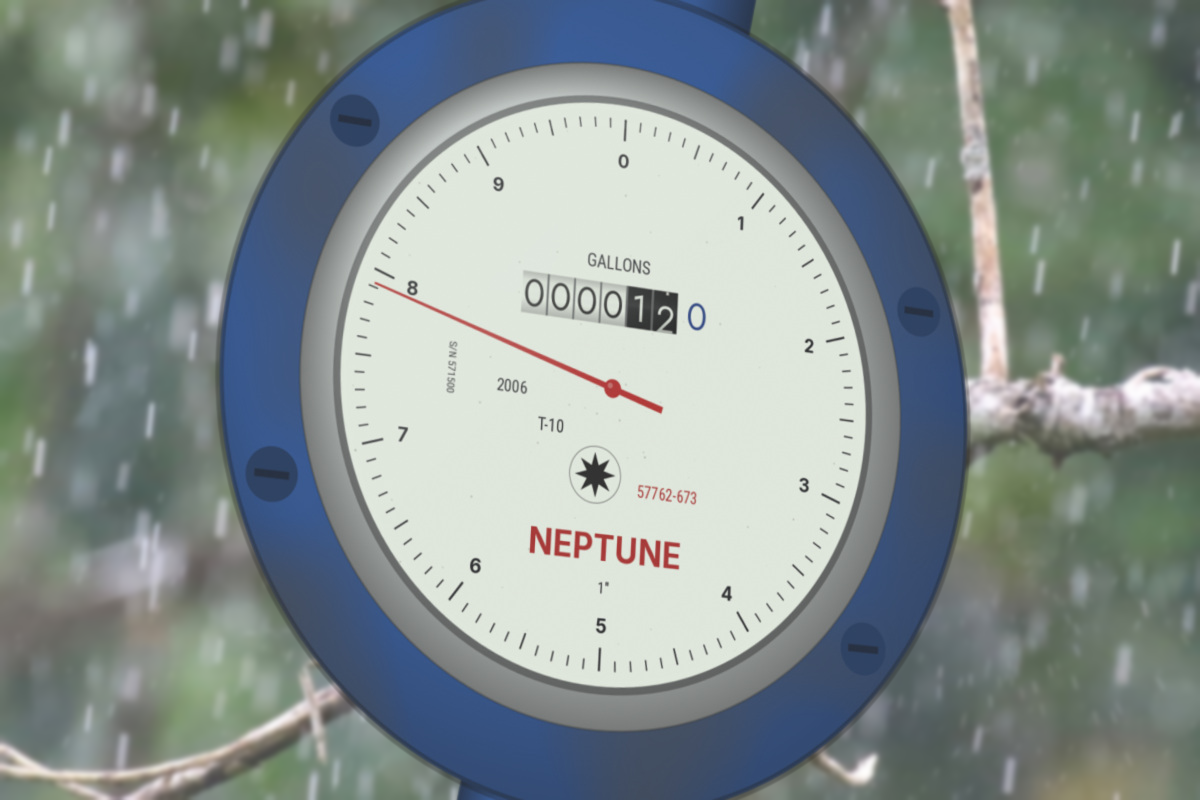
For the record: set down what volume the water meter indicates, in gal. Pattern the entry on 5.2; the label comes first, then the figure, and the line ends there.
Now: 117.9
